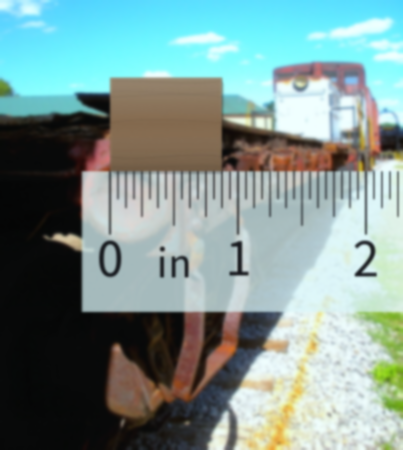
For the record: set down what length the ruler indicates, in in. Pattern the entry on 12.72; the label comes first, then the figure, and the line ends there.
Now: 0.875
